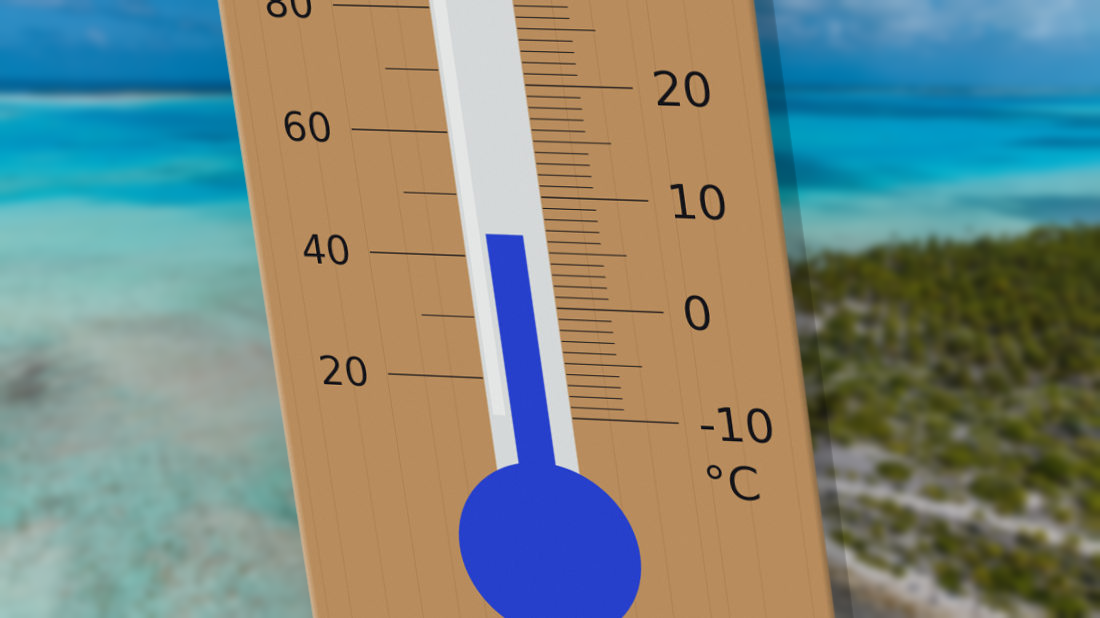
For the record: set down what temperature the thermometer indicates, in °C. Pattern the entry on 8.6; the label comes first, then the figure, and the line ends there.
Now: 6.5
